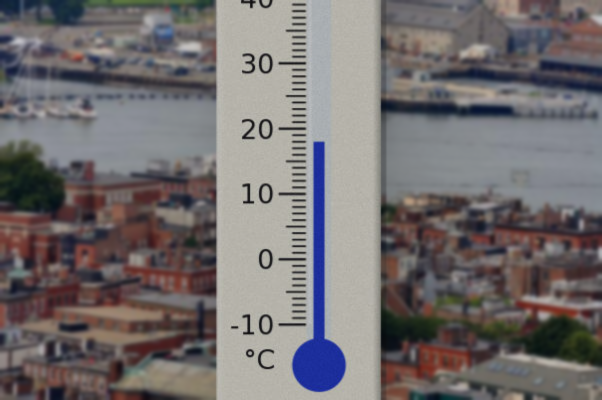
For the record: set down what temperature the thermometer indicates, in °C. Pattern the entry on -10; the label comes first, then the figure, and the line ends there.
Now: 18
